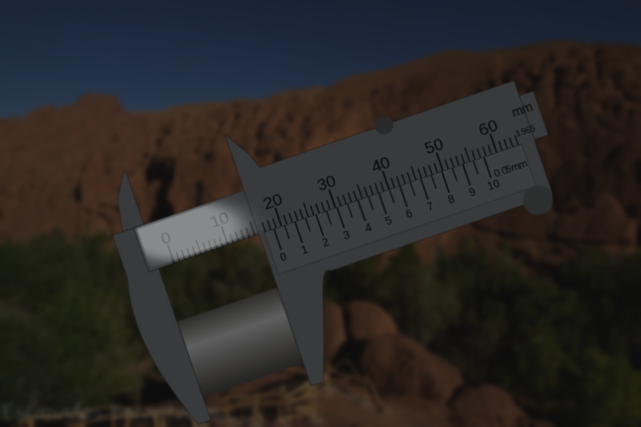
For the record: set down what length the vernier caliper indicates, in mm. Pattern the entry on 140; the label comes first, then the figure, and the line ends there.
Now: 18.6
